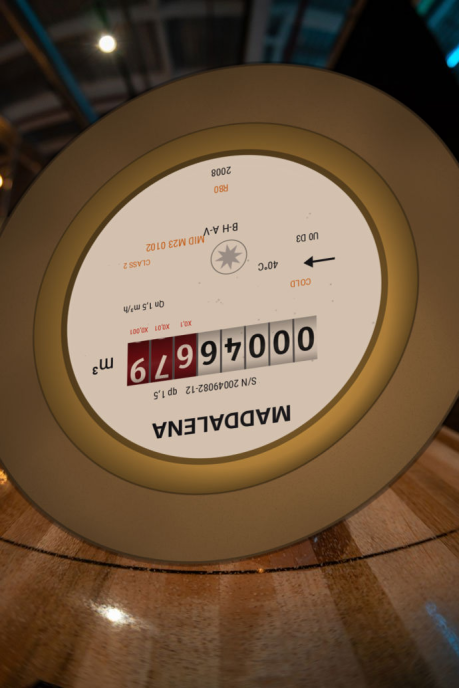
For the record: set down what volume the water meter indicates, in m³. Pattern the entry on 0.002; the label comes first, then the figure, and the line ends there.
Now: 46.679
